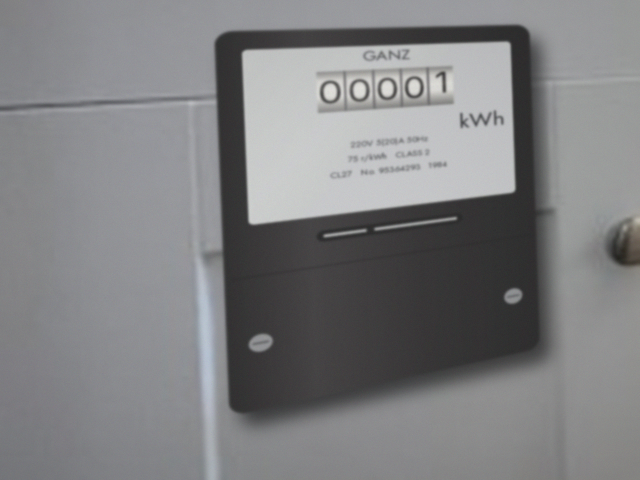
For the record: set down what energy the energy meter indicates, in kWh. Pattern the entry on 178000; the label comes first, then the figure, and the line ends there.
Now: 1
